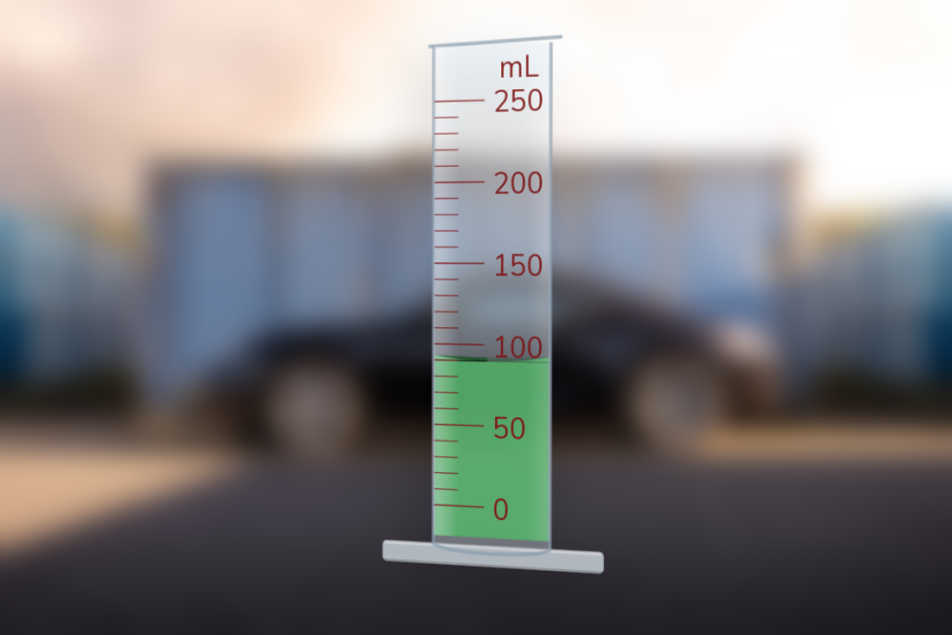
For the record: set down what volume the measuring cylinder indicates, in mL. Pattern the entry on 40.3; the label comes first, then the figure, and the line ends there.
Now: 90
